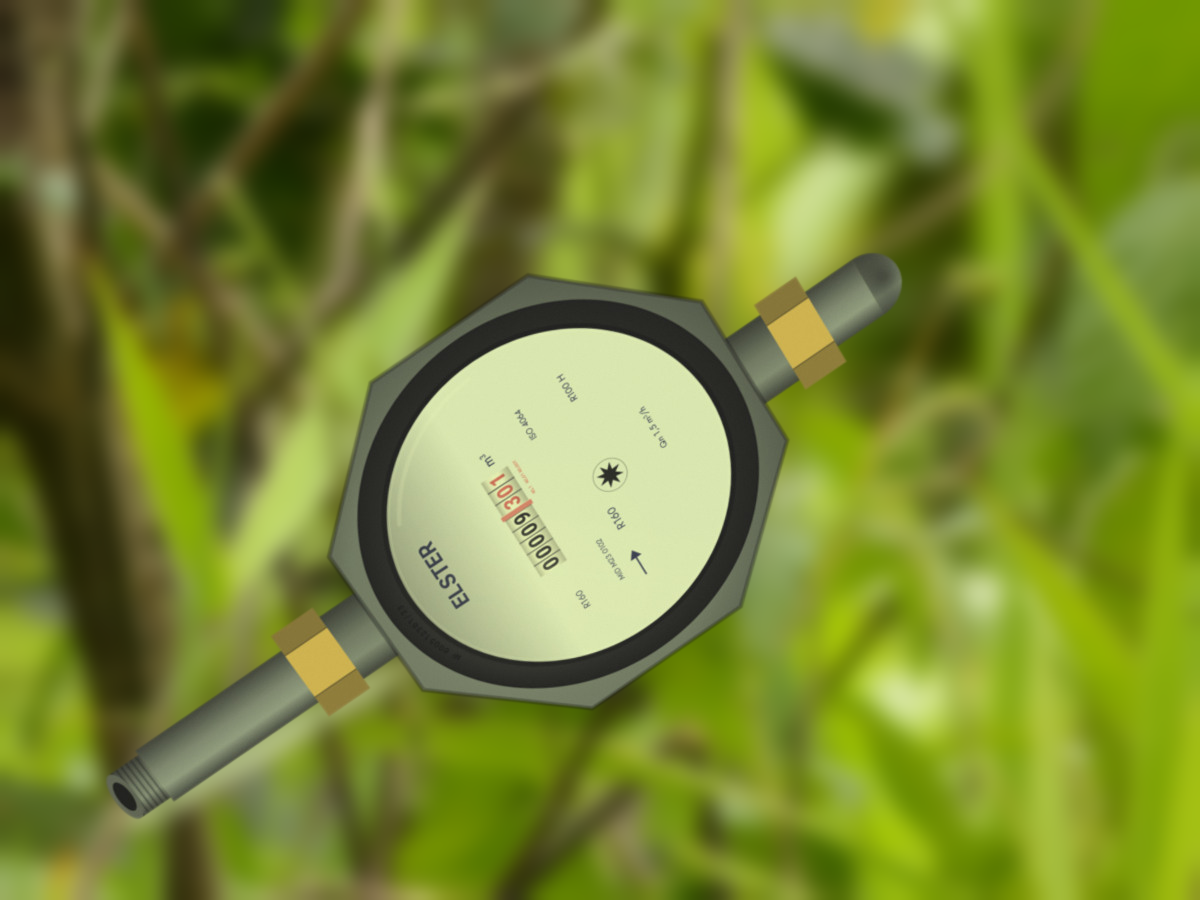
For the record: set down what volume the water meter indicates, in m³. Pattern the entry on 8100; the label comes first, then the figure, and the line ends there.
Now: 9.301
